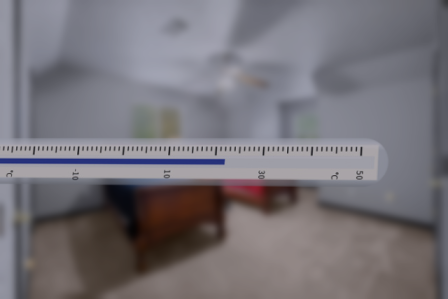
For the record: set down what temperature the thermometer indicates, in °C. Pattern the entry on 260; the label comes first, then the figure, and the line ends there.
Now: 22
